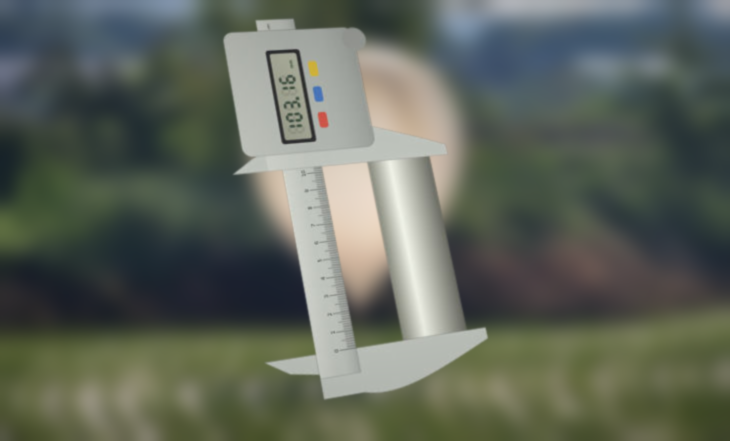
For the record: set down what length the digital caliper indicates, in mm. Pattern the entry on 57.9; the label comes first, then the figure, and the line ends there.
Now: 103.16
